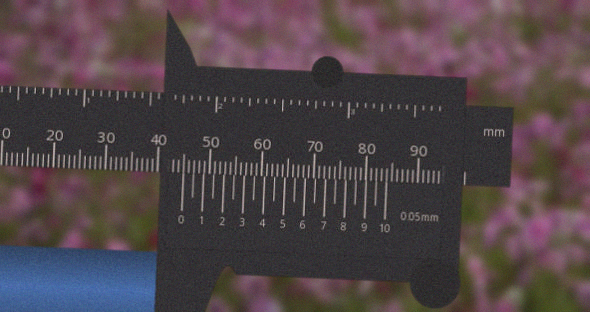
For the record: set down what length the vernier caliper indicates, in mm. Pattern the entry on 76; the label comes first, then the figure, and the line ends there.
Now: 45.0
